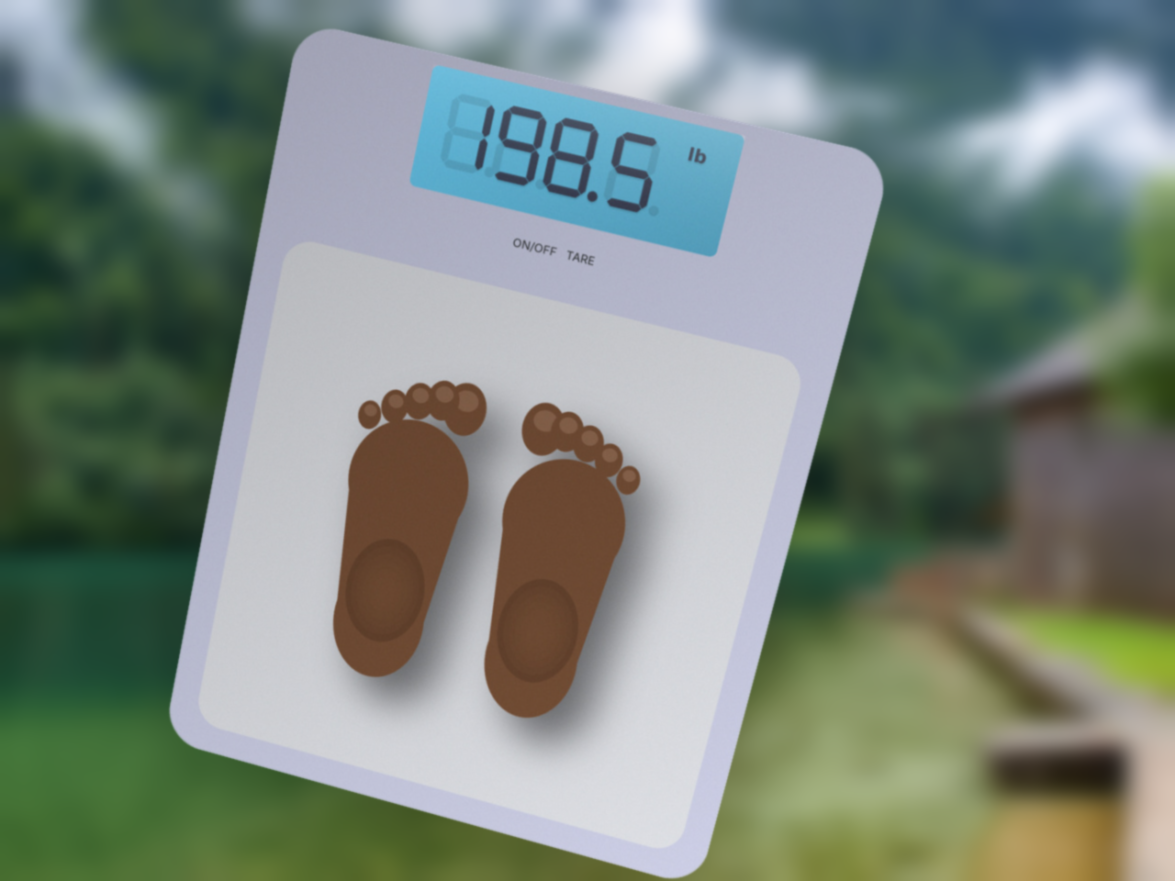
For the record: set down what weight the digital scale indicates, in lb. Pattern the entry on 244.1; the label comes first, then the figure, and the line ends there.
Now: 198.5
